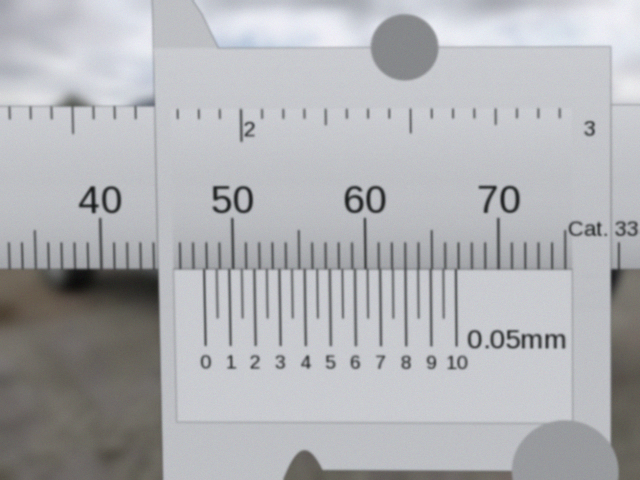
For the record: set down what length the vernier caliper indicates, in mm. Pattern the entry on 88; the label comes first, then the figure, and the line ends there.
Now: 47.8
